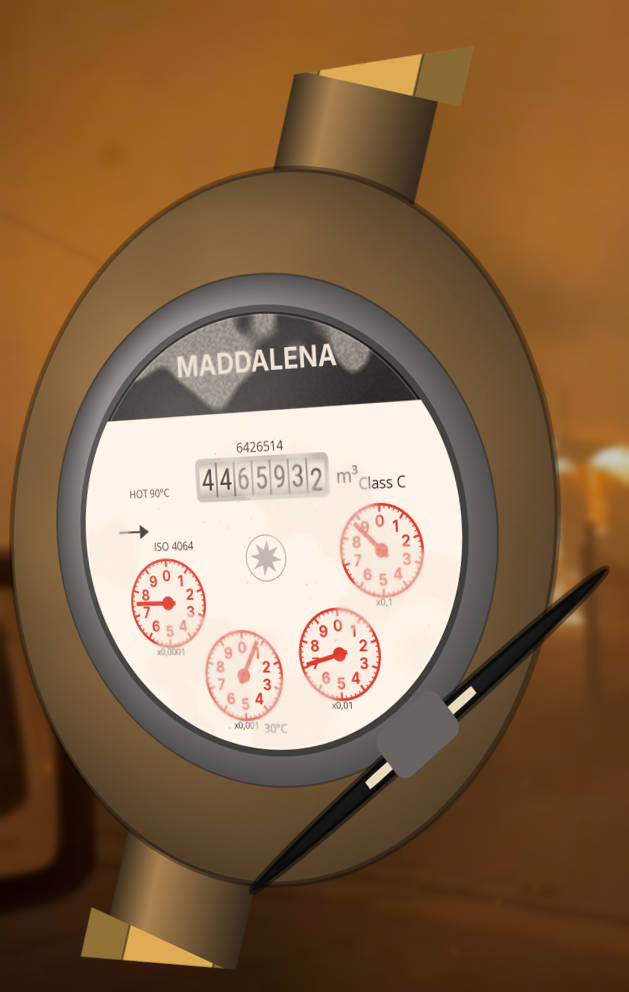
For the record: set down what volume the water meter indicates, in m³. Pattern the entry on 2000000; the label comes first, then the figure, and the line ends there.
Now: 4465931.8707
